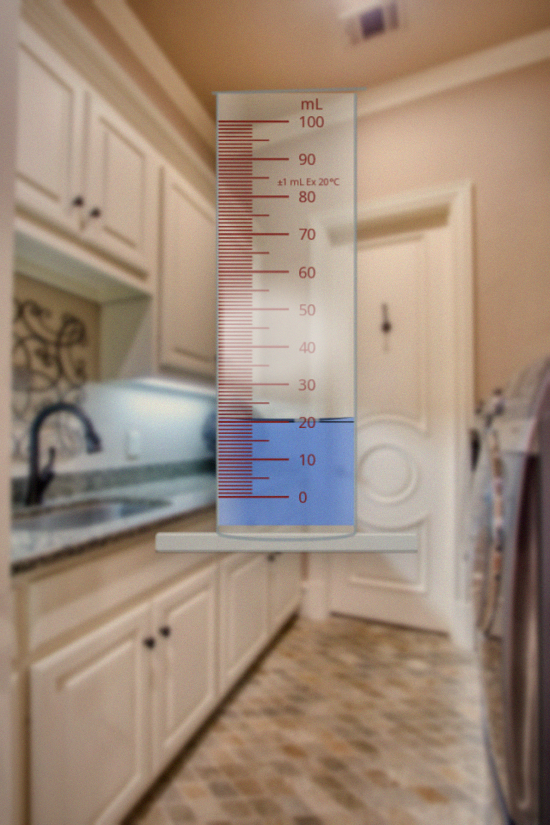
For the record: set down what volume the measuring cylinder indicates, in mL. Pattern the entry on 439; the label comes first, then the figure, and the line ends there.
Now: 20
